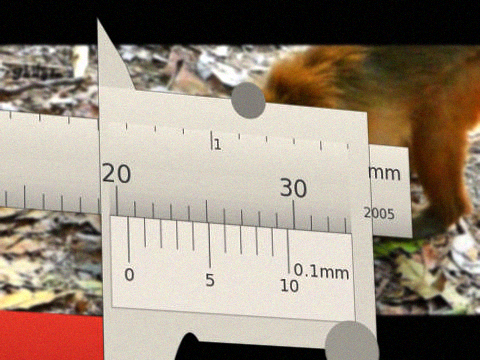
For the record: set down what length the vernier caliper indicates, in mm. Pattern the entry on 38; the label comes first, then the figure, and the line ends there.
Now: 20.6
